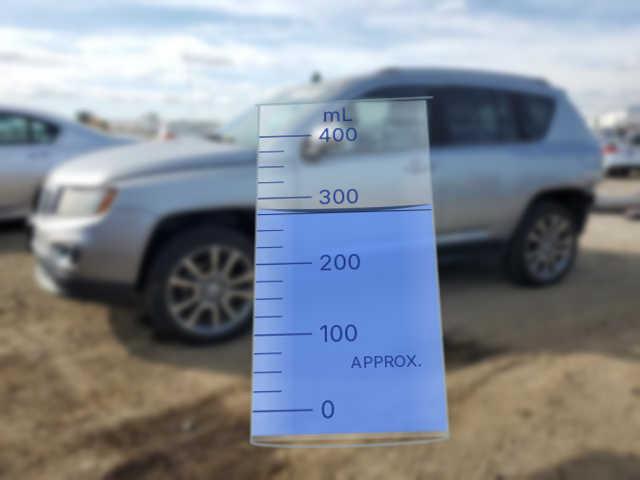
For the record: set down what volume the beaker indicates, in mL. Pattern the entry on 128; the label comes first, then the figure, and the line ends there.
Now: 275
